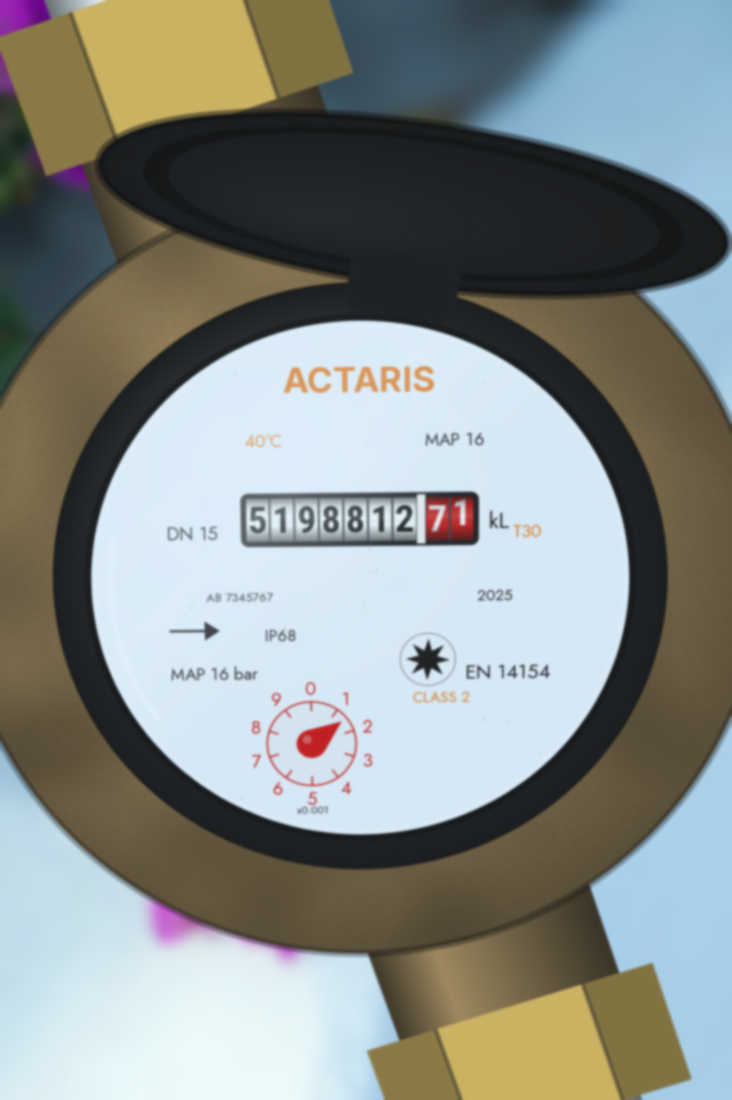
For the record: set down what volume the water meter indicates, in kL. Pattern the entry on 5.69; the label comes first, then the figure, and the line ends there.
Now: 5198812.711
